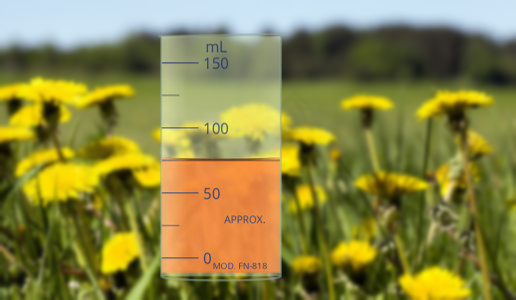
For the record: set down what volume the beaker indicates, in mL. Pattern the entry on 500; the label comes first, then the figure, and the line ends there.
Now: 75
